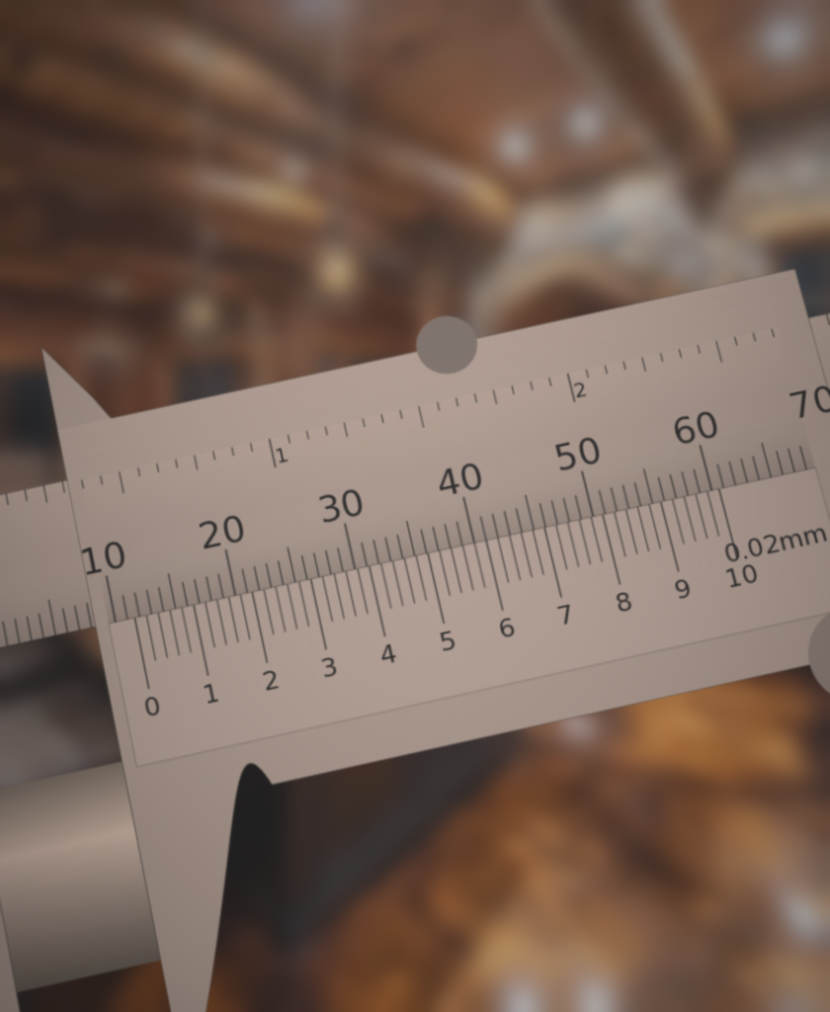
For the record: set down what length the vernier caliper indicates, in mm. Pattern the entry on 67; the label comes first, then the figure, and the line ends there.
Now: 11.6
